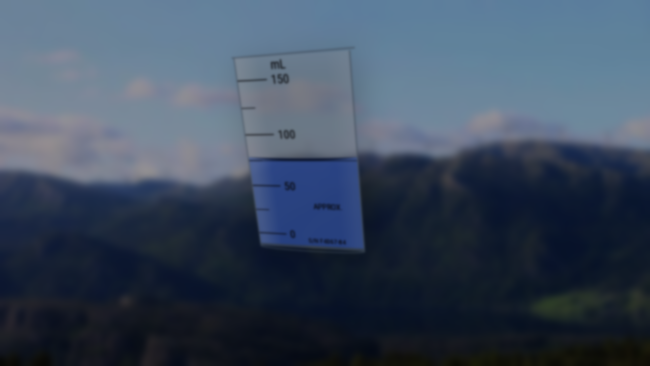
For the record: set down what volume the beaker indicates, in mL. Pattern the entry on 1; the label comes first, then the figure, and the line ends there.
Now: 75
